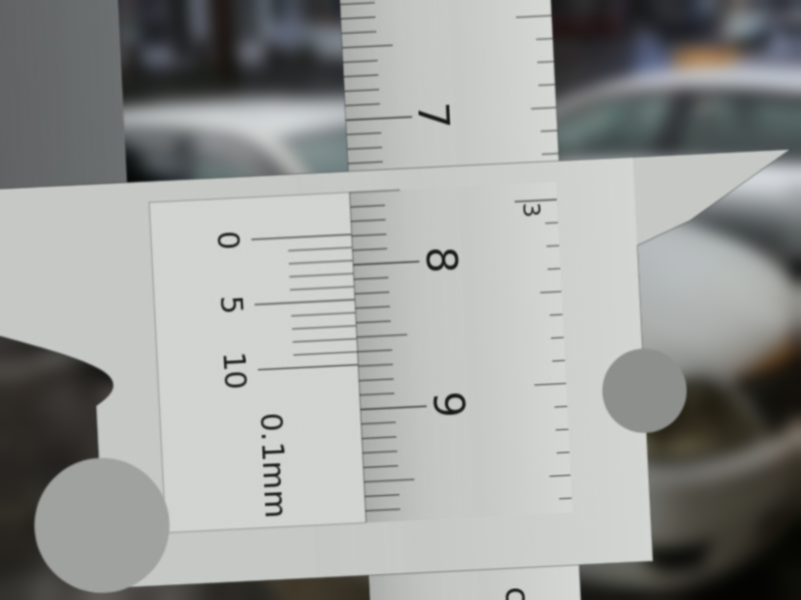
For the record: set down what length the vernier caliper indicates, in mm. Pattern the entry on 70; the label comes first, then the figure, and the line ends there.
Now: 77.9
